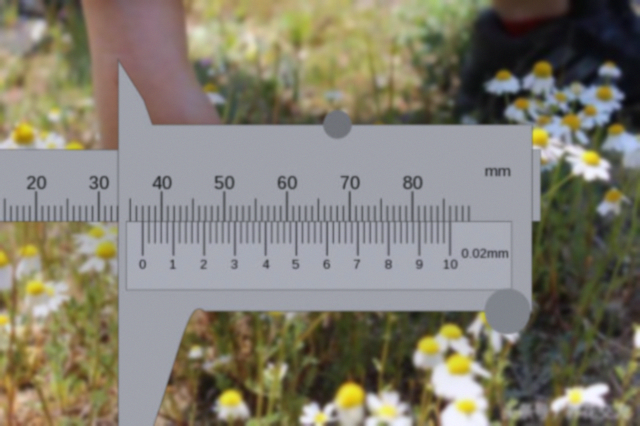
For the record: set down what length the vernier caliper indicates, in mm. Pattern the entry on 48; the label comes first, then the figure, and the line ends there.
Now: 37.0
